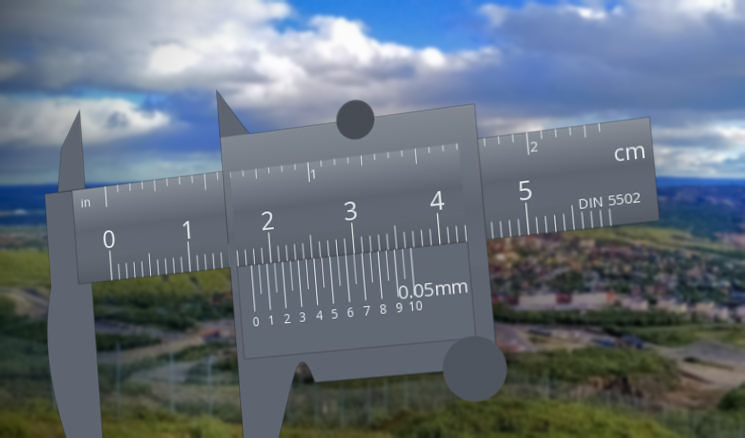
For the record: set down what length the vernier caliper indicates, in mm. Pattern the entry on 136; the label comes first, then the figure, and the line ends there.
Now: 17.6
